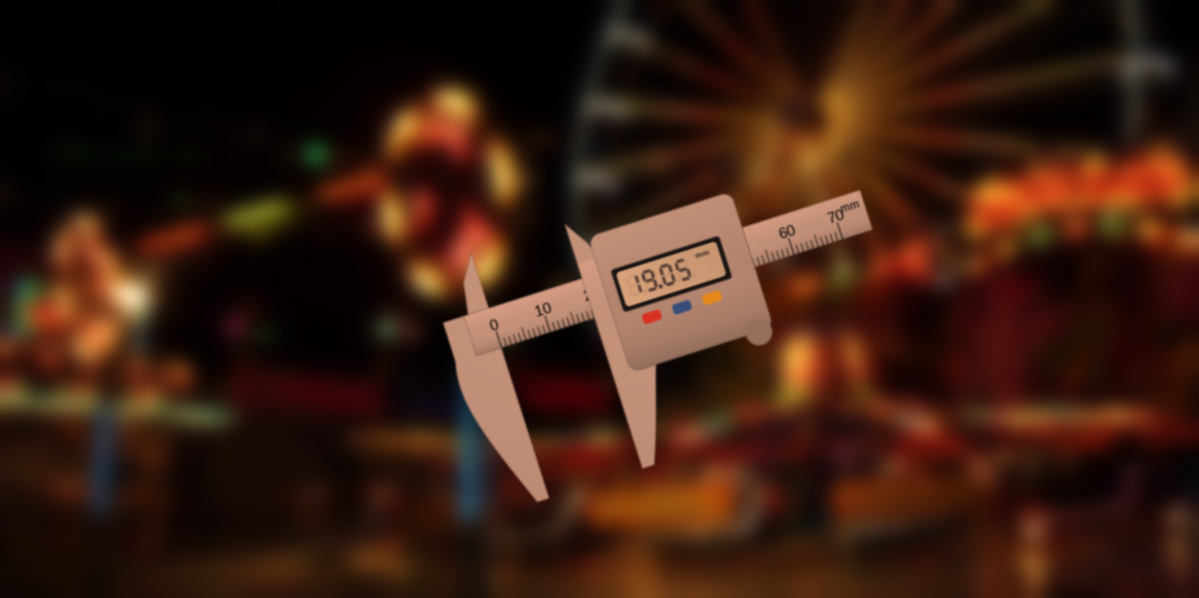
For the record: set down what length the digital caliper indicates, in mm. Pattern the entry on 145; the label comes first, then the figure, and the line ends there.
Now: 19.05
